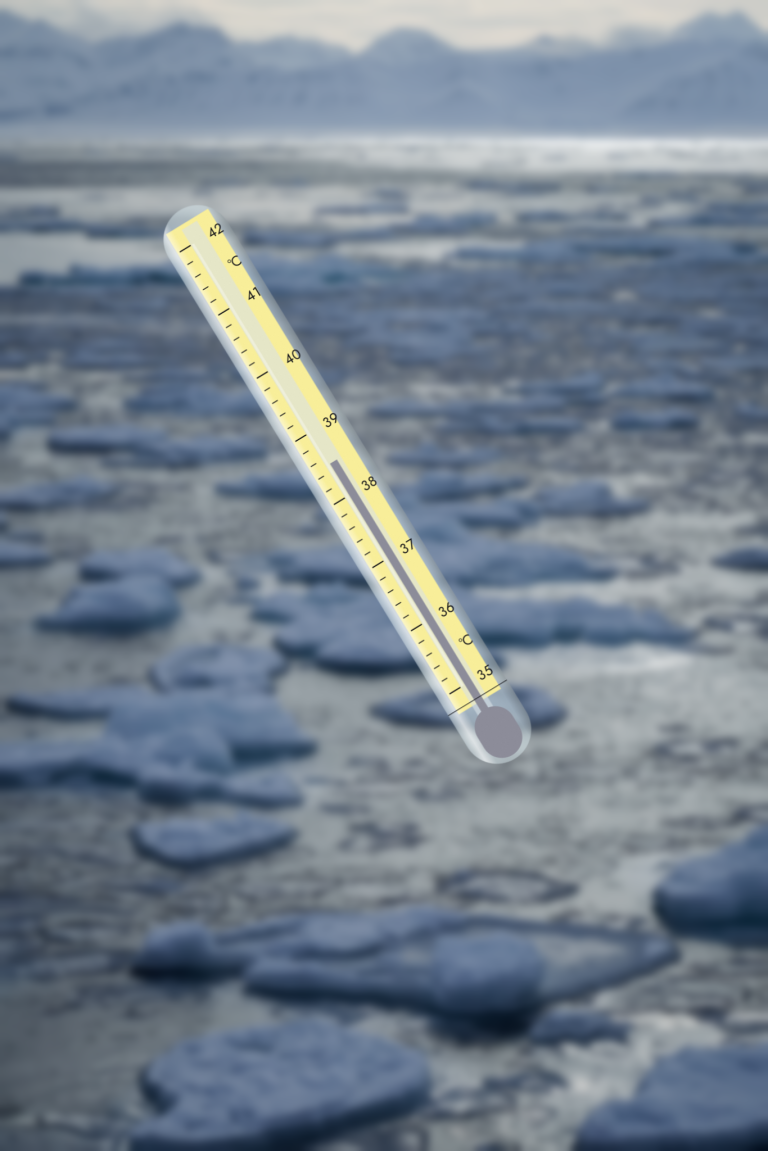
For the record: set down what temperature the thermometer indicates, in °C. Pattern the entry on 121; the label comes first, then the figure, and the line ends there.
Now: 38.5
